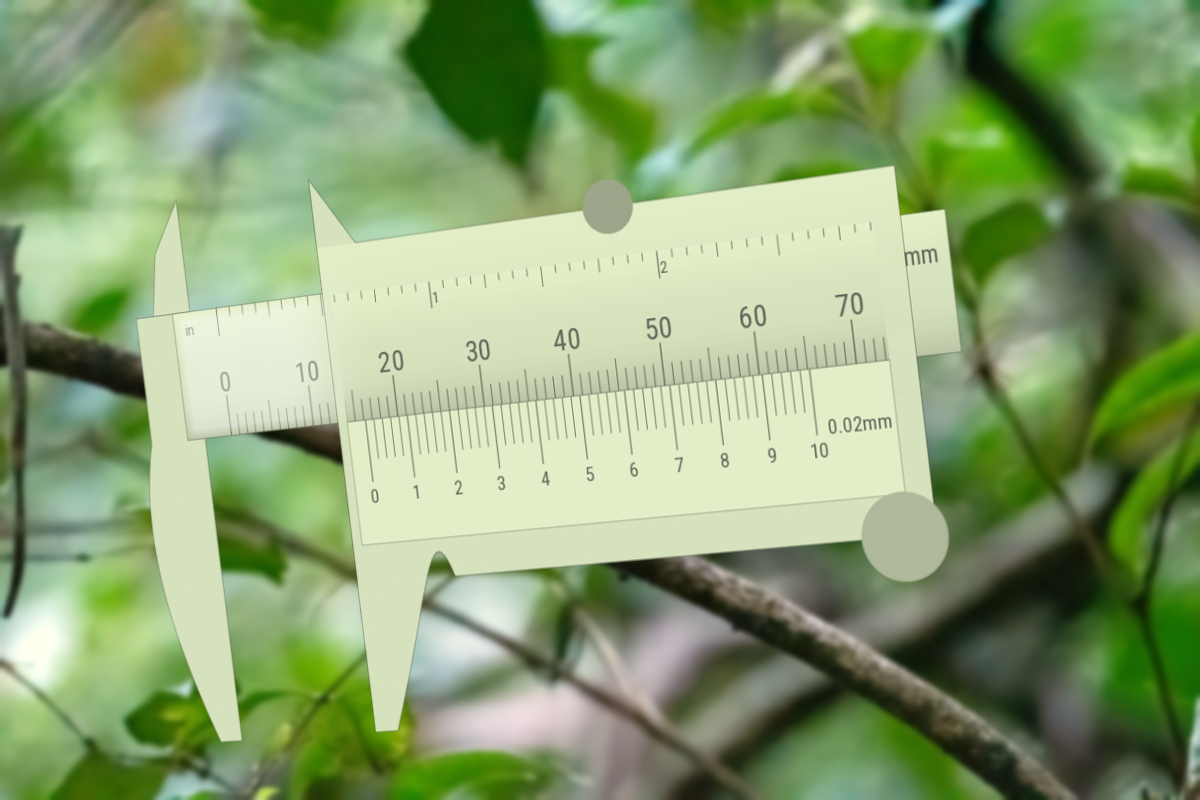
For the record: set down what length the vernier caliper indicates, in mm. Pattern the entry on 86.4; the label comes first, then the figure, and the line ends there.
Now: 16.2
